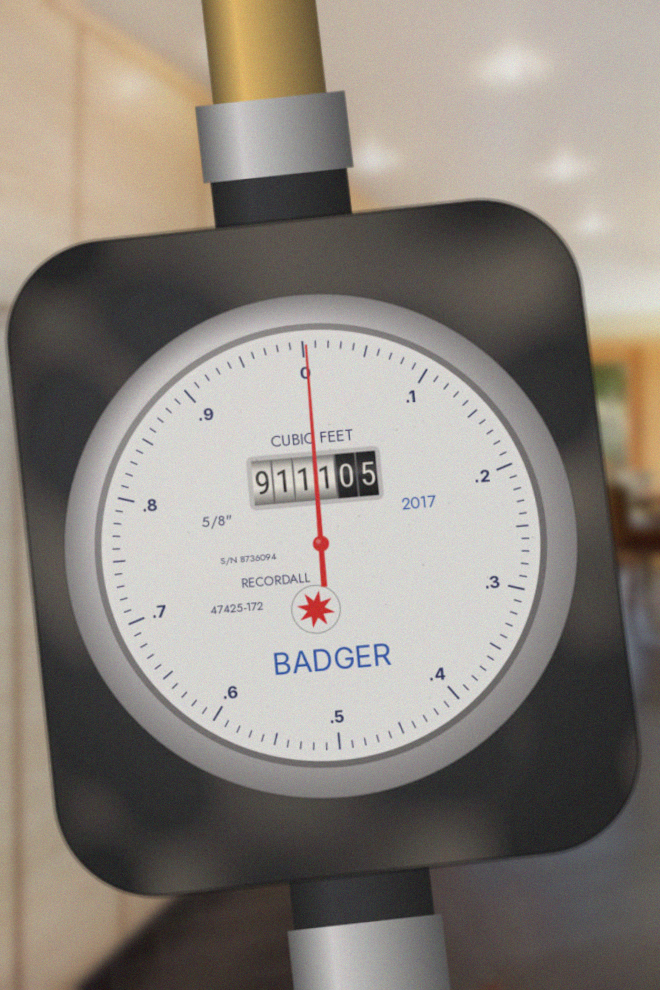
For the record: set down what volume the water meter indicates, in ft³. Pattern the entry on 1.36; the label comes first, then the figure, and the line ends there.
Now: 911105.00
